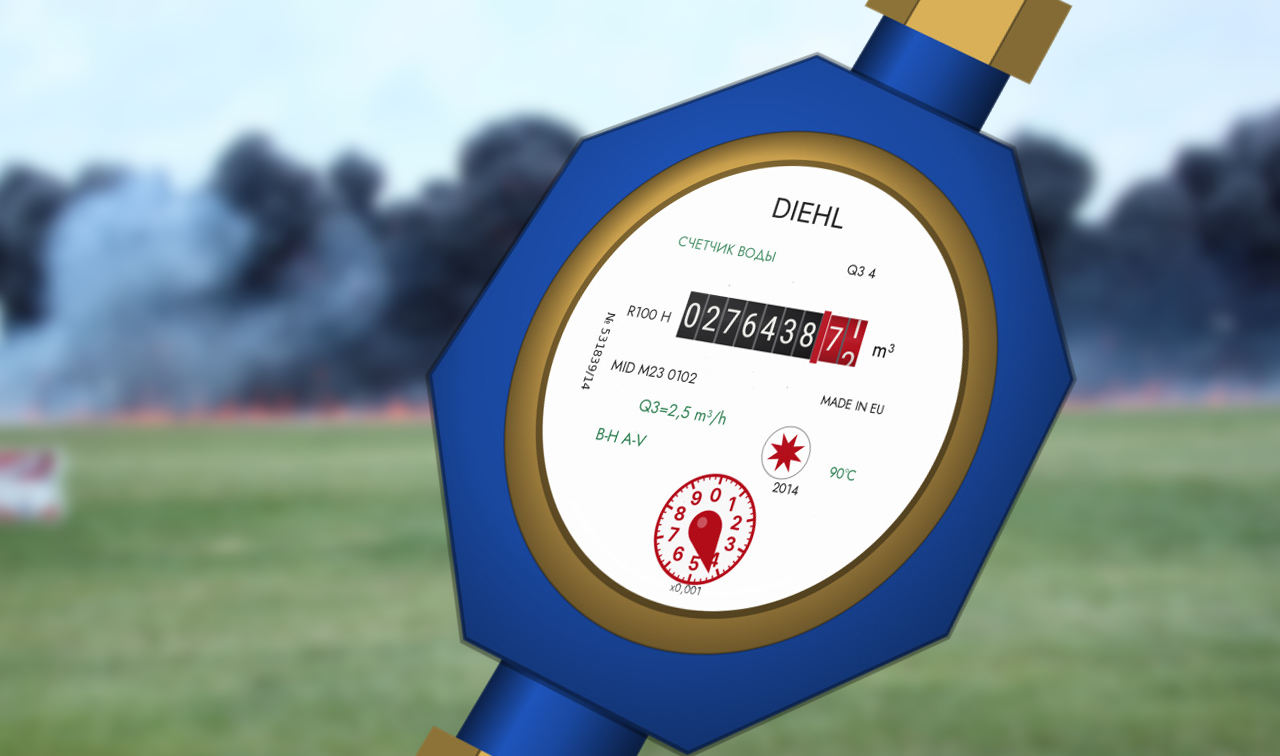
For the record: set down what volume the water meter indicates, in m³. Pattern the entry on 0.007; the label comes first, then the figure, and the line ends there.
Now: 276438.714
